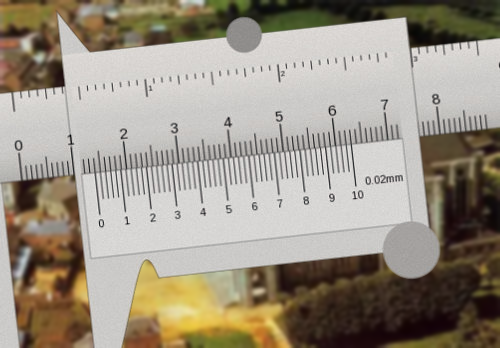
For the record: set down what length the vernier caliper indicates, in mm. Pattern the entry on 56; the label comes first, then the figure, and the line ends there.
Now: 14.0
